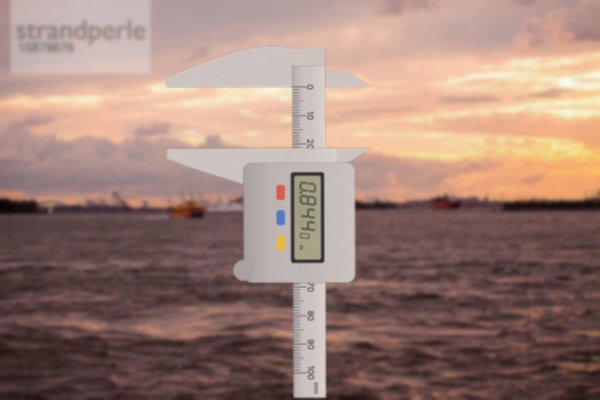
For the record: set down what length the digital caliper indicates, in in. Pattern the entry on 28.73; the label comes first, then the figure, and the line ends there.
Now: 0.8440
